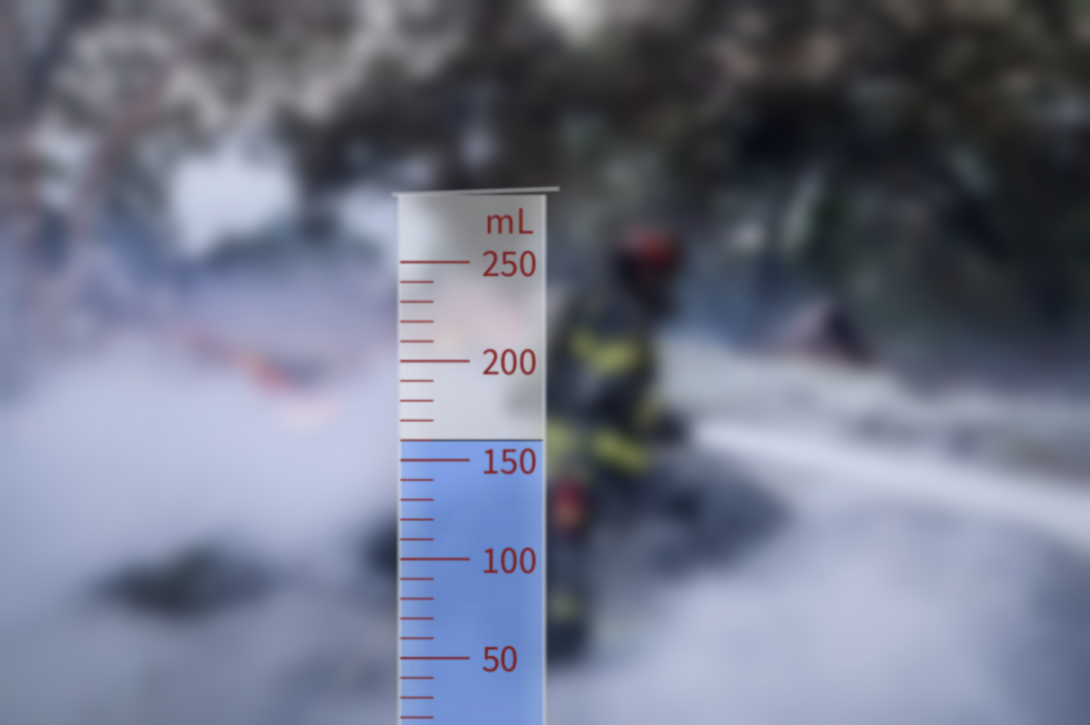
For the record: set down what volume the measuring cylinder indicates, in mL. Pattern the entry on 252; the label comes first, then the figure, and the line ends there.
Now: 160
